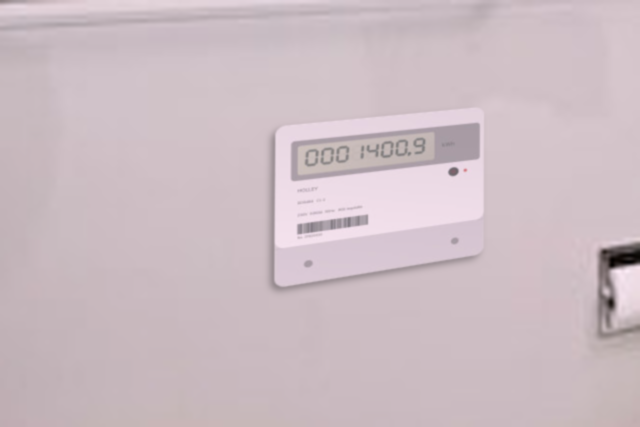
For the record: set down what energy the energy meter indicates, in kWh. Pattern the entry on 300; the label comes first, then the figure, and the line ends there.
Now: 1400.9
